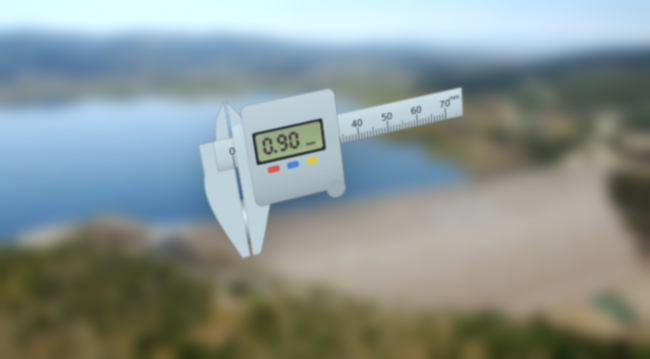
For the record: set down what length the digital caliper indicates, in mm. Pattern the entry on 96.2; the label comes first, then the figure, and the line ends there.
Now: 0.90
